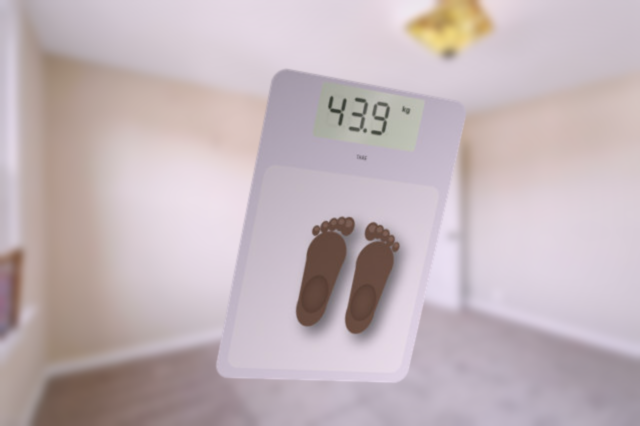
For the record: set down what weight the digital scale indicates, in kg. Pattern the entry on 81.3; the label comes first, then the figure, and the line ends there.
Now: 43.9
